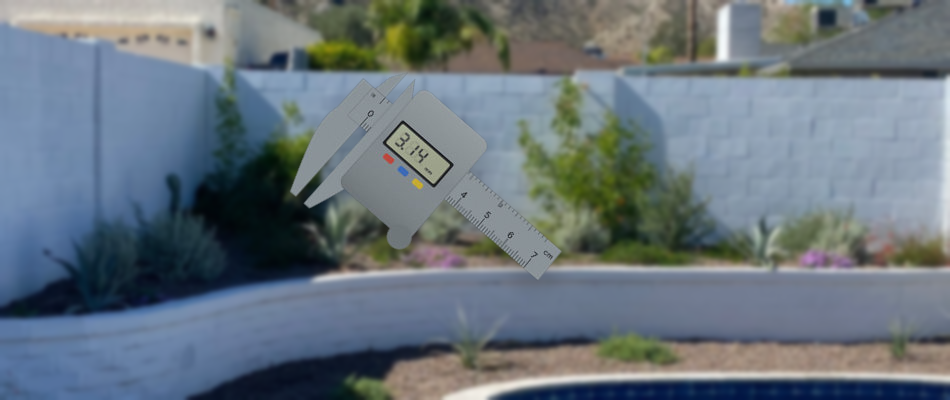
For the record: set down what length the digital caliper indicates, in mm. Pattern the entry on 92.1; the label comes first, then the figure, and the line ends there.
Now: 3.14
